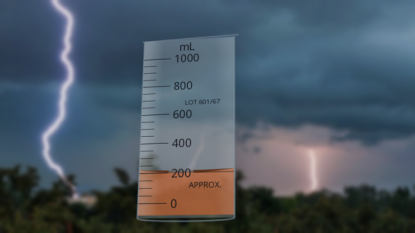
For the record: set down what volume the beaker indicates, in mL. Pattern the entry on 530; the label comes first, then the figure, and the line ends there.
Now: 200
